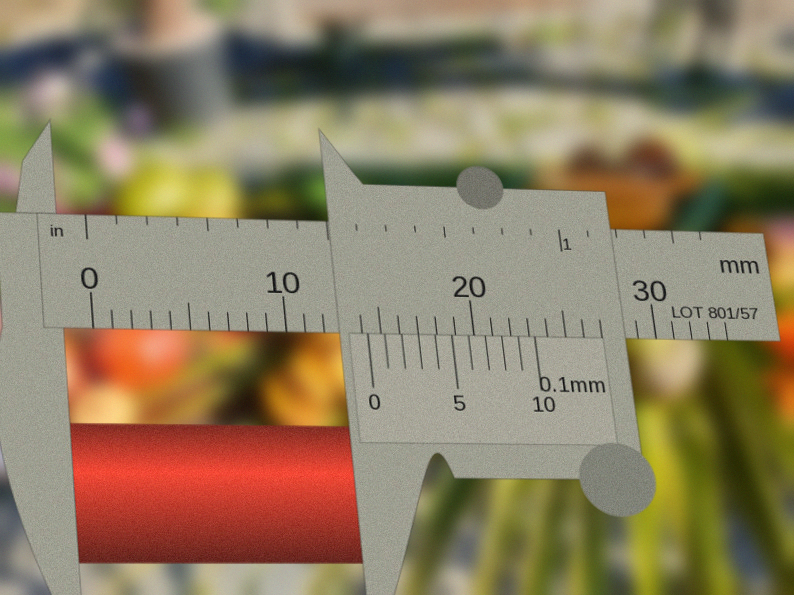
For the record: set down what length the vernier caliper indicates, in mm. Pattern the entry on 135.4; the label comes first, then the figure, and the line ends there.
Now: 14.3
